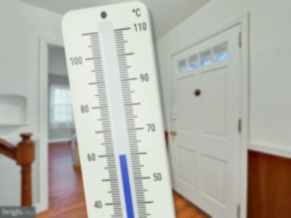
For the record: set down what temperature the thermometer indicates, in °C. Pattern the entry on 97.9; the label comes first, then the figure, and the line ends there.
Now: 60
